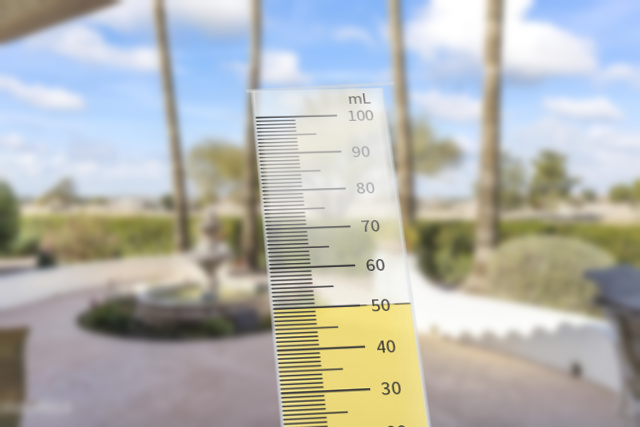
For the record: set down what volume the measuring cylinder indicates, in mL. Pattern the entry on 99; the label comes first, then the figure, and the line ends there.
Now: 50
